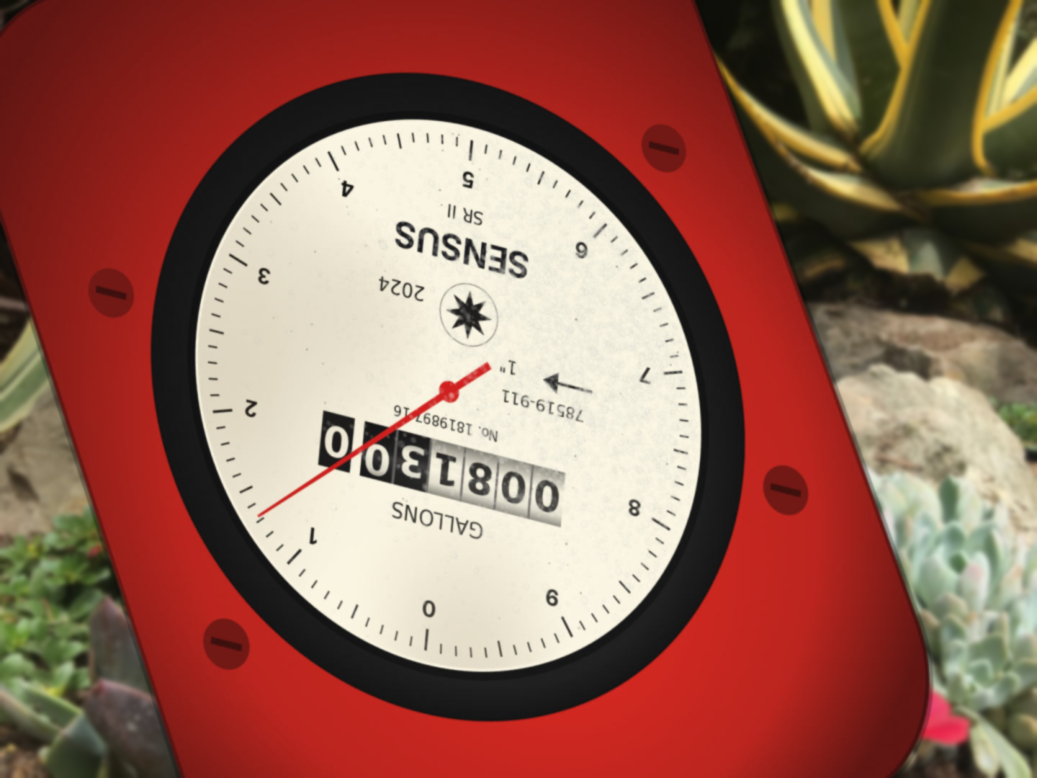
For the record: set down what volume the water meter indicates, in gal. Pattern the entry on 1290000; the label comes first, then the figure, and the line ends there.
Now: 81301.3
